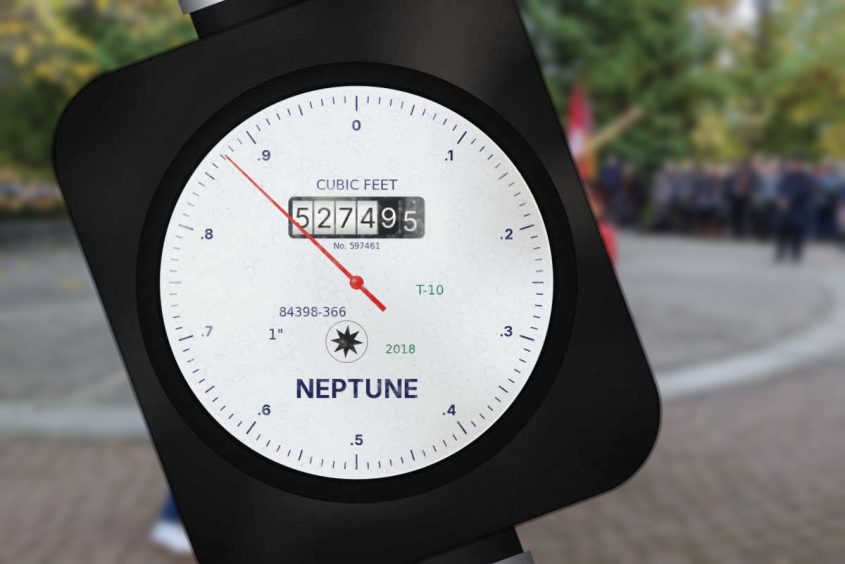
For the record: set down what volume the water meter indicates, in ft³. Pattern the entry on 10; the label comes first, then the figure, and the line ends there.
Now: 527494.87
